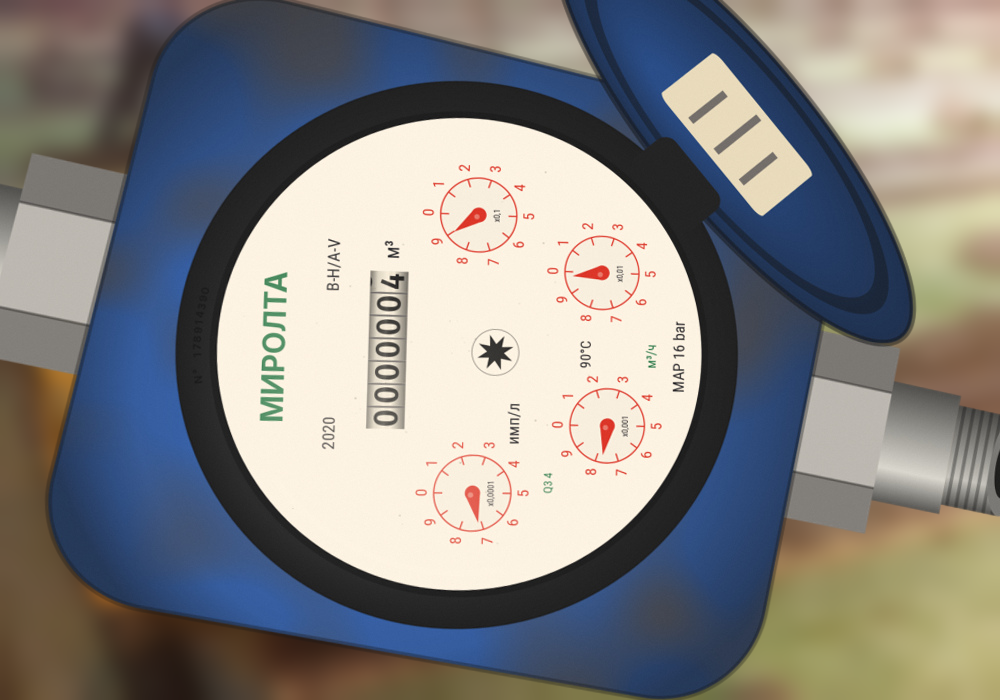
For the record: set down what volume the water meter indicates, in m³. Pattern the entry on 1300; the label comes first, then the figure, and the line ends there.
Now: 3.8977
